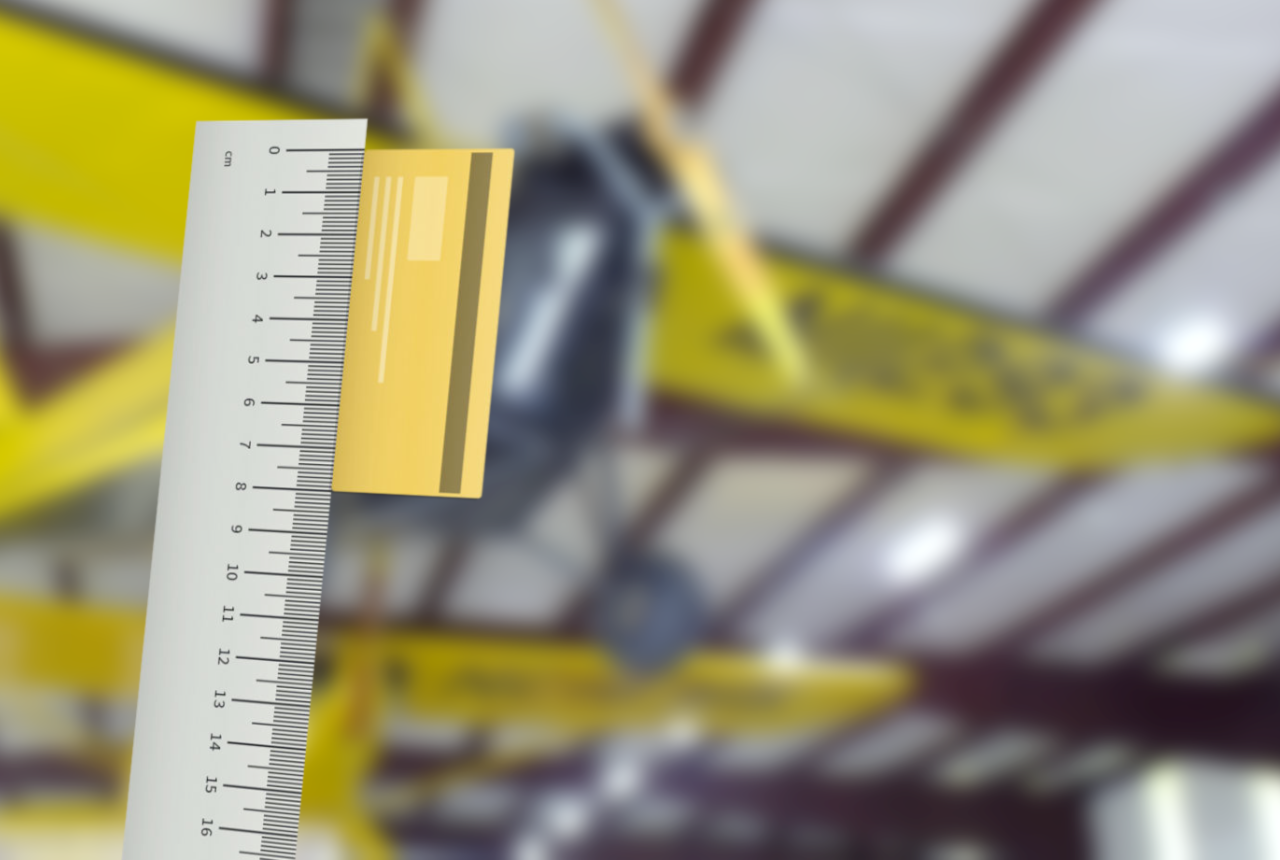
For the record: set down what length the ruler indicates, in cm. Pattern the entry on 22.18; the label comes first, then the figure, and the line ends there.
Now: 8
